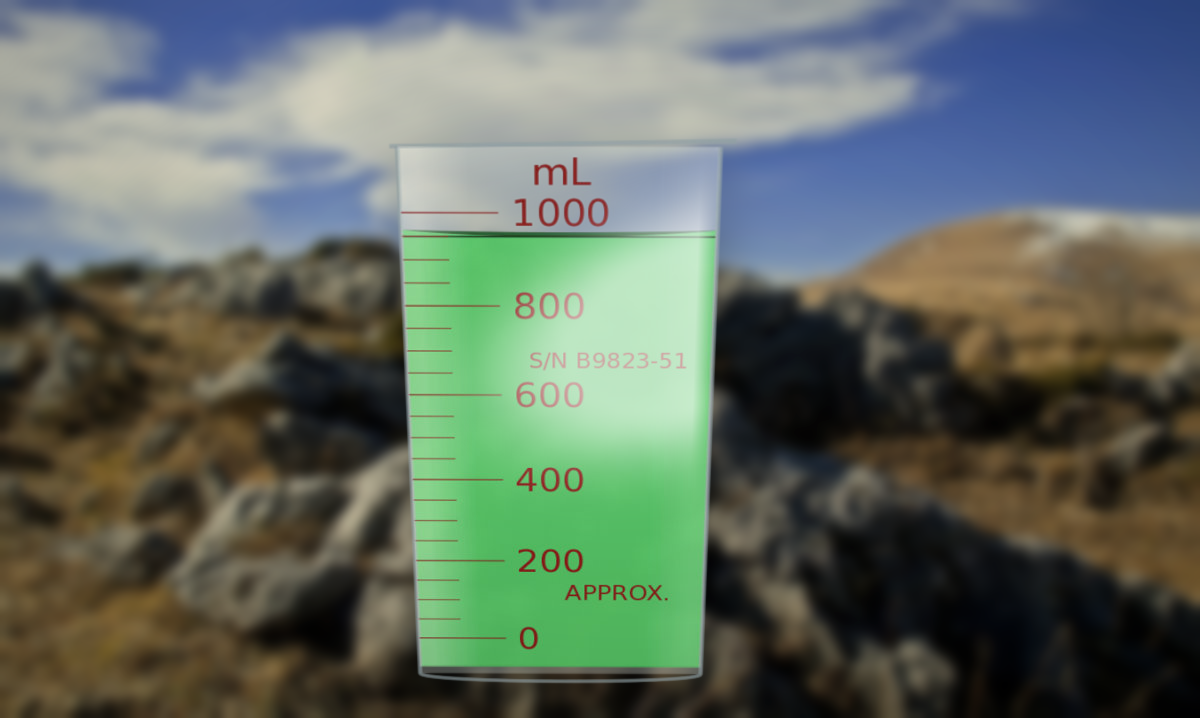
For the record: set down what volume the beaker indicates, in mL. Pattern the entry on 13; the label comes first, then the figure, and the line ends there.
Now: 950
